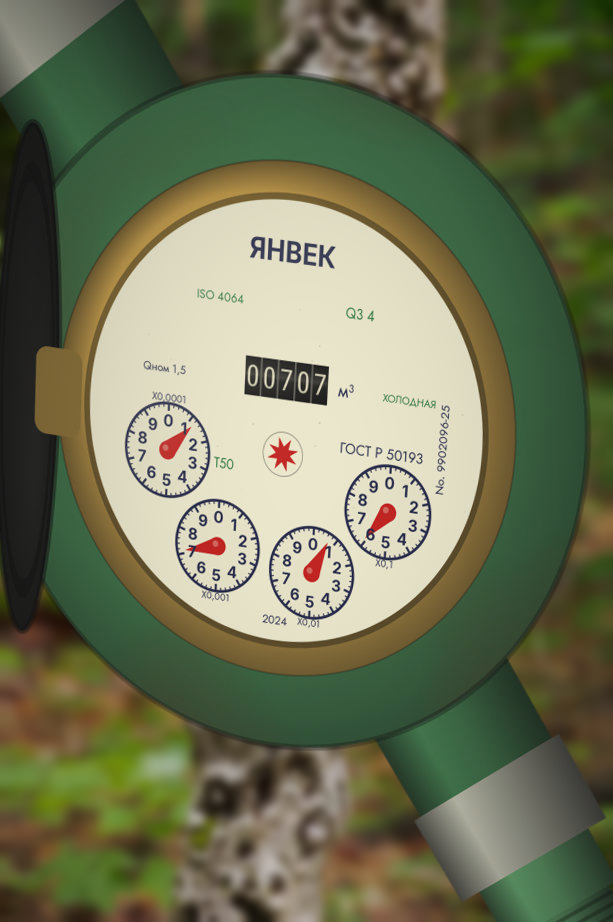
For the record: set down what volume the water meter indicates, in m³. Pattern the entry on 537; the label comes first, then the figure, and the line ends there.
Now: 707.6071
